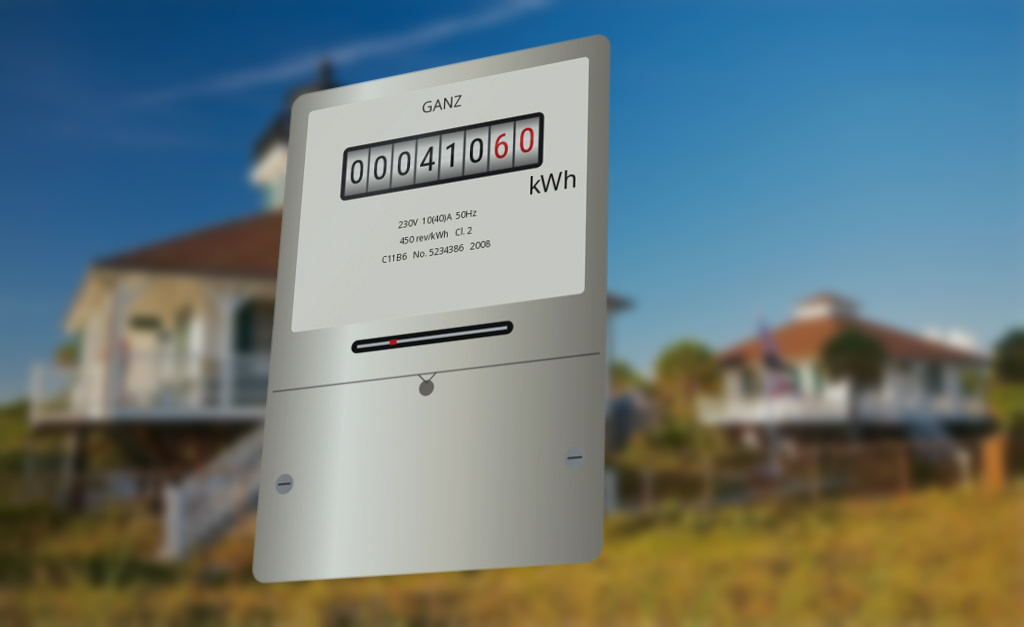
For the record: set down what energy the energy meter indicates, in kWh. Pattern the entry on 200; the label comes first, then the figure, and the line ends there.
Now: 410.60
